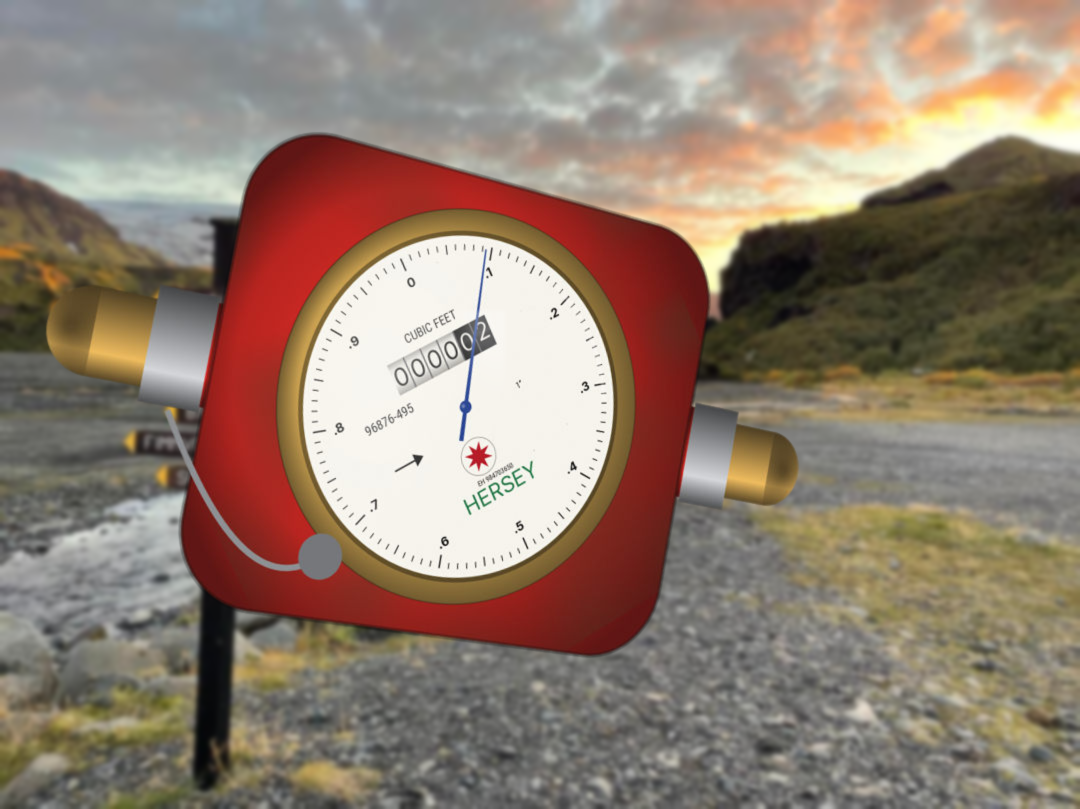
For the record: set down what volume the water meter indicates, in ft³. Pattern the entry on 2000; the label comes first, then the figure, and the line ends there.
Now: 2.09
